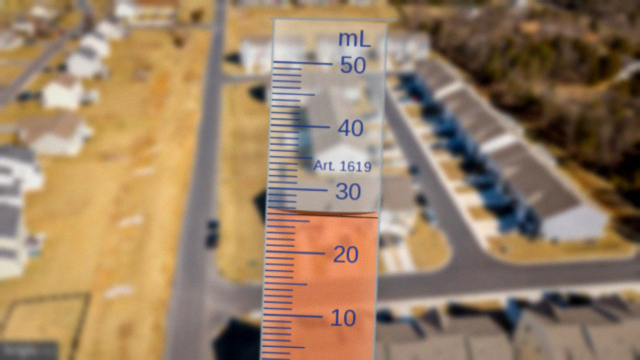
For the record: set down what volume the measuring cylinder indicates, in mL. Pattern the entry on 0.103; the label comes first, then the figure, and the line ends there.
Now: 26
